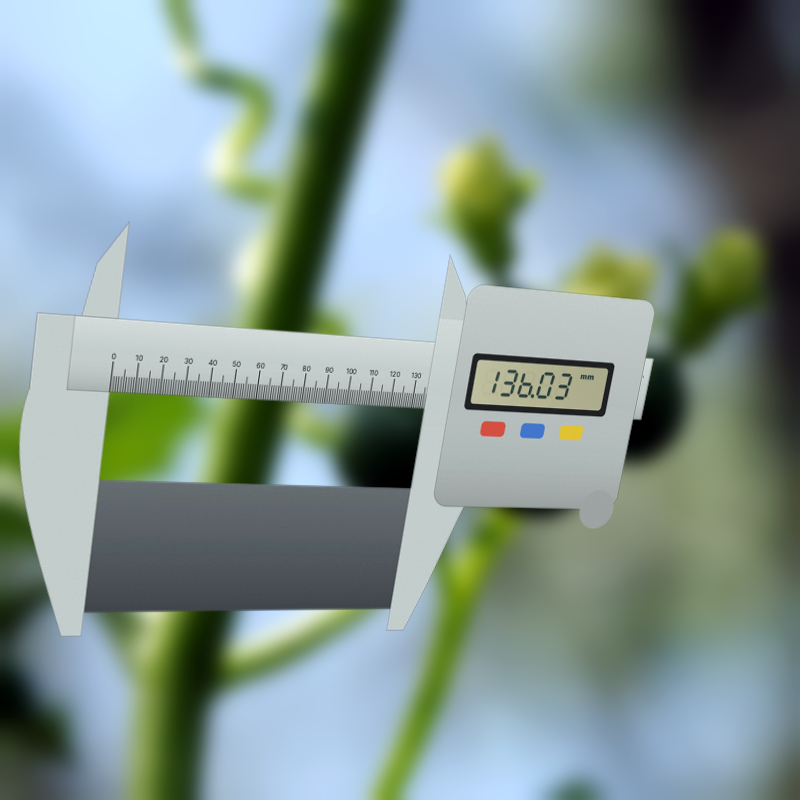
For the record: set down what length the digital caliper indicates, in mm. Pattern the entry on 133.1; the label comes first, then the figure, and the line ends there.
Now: 136.03
